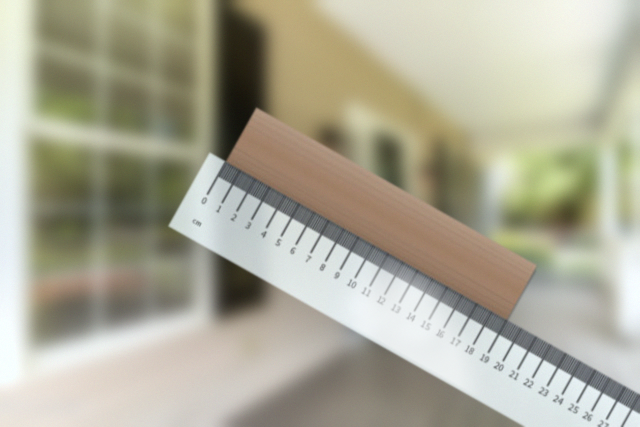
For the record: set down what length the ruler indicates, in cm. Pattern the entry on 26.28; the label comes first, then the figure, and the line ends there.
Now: 19
